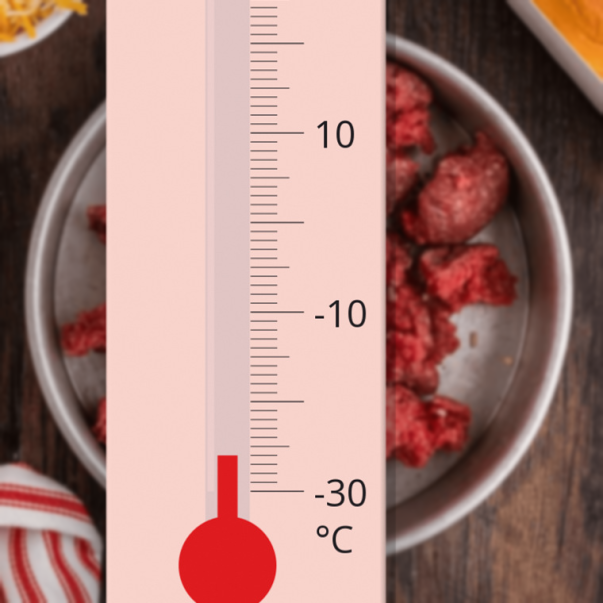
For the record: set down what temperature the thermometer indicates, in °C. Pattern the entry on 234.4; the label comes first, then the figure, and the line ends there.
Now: -26
